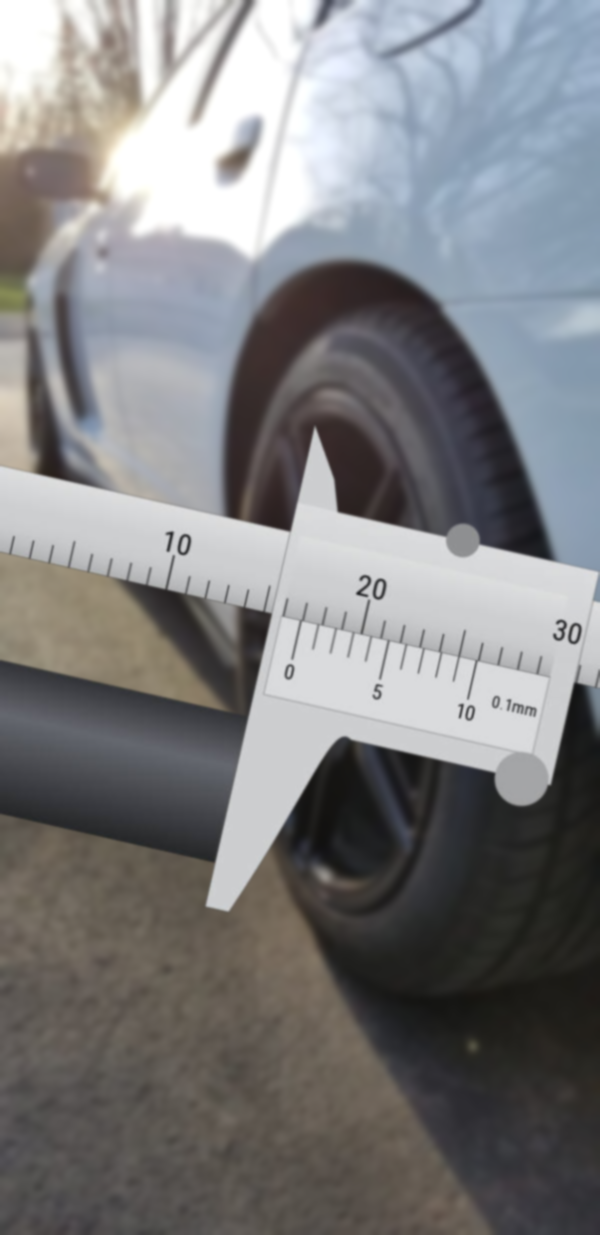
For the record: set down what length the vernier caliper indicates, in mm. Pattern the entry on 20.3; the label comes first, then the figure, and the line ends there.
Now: 16.9
